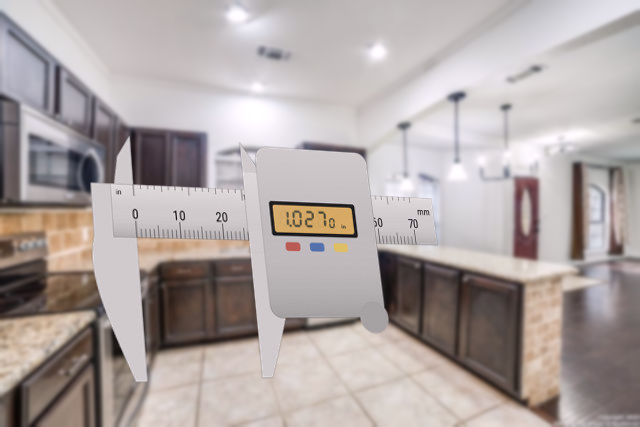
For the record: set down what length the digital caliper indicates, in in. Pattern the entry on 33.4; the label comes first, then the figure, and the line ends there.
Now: 1.0270
